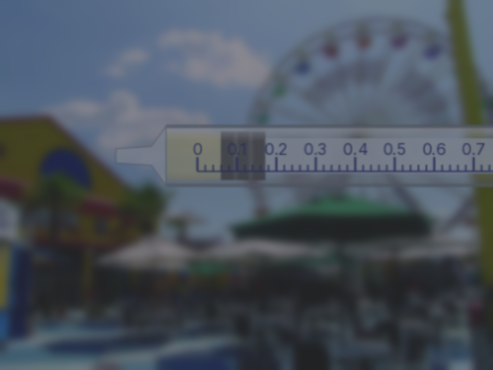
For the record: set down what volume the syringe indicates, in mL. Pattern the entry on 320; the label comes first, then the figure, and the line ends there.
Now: 0.06
